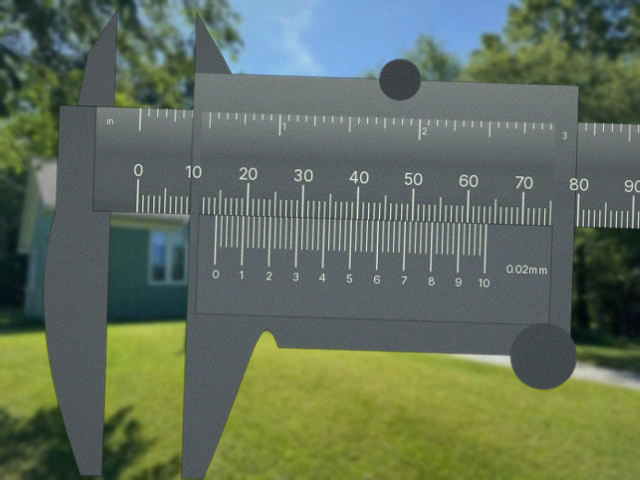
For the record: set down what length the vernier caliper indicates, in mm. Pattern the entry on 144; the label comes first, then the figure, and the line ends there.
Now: 14.4
